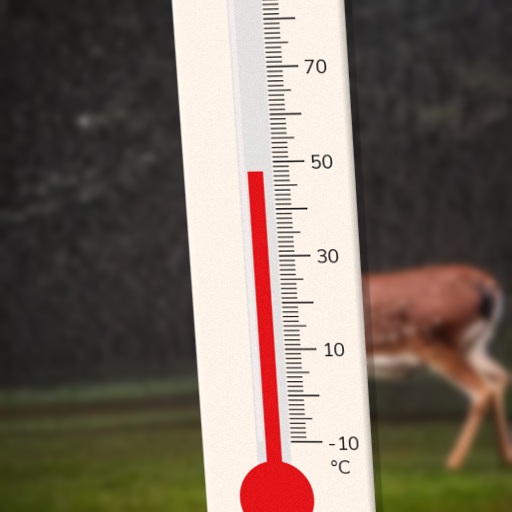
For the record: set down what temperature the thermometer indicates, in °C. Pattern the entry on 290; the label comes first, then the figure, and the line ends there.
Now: 48
